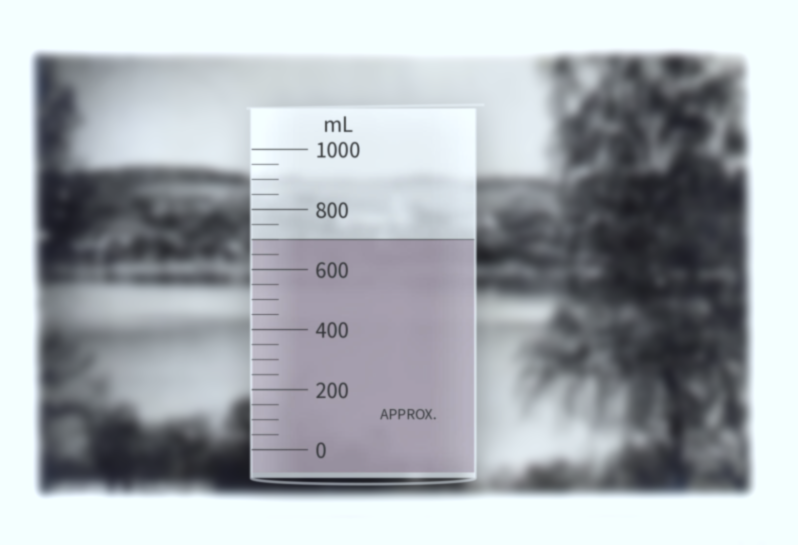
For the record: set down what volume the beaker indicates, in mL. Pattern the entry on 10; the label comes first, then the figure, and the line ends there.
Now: 700
